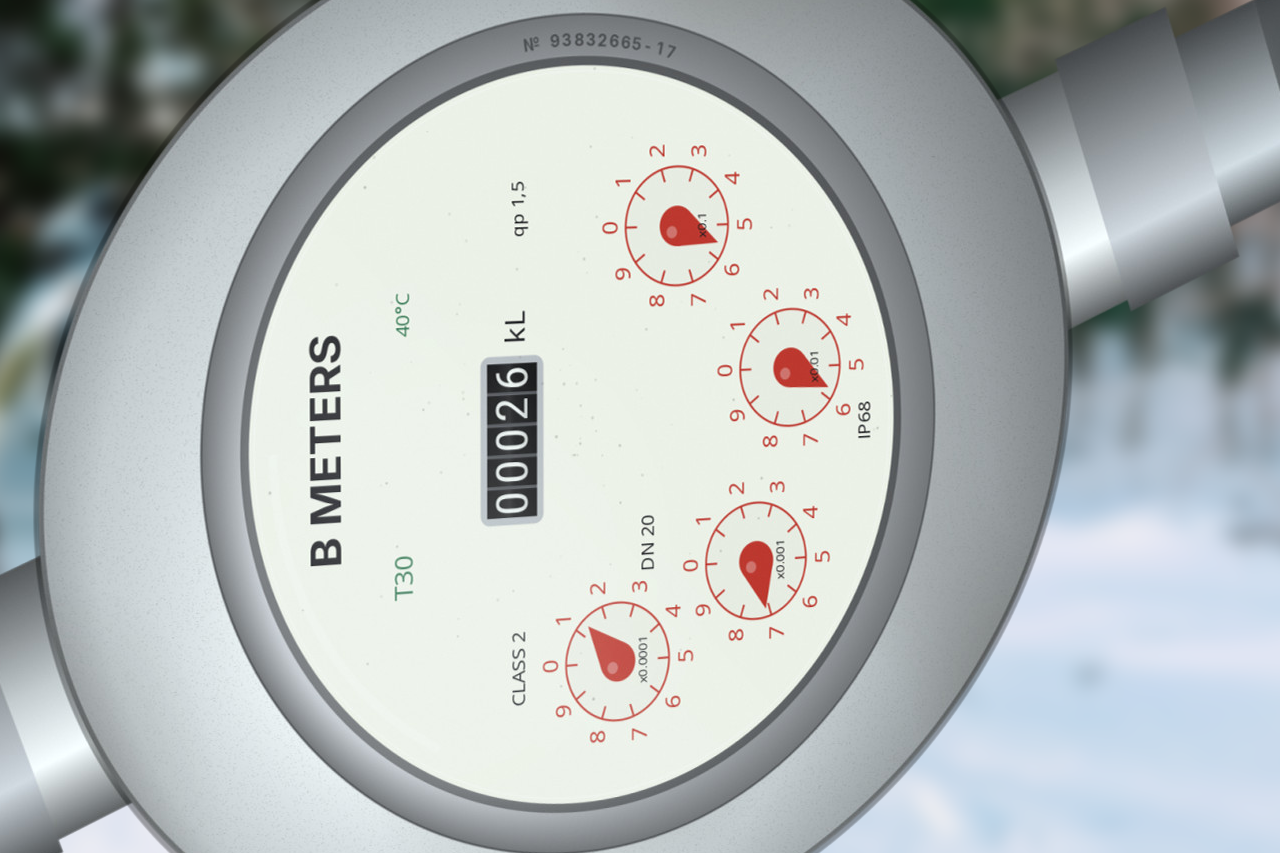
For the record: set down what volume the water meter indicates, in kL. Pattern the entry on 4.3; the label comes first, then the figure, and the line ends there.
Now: 26.5571
